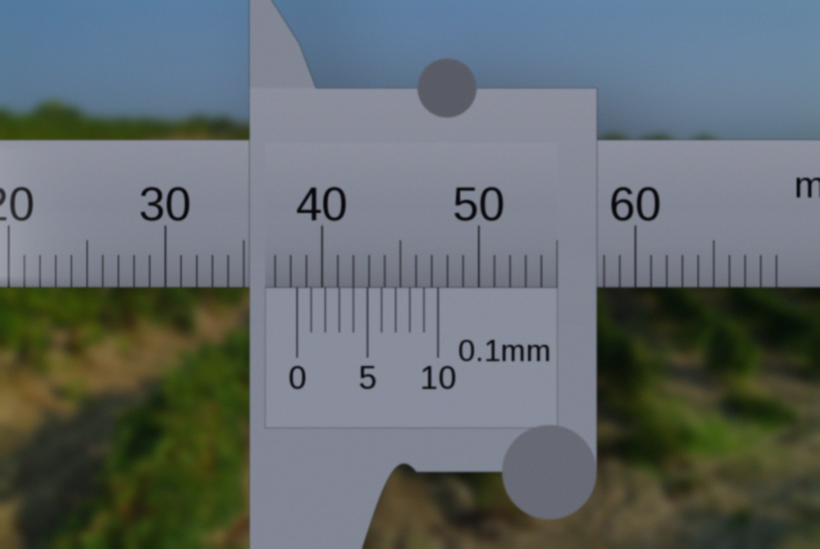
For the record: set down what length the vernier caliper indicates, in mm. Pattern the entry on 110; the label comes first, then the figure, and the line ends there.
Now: 38.4
